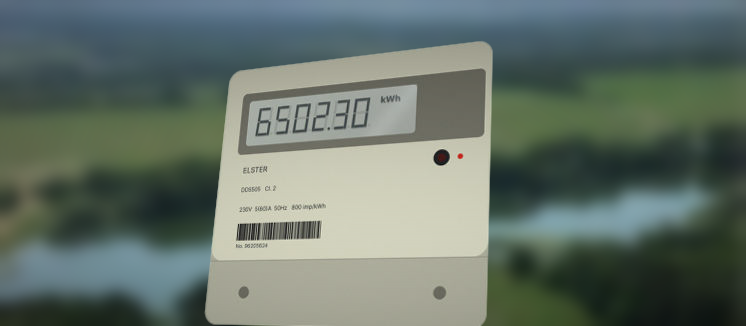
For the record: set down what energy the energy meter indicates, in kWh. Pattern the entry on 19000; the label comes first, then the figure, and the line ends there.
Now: 6502.30
